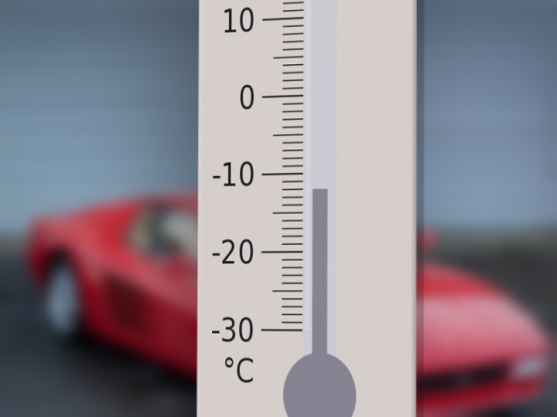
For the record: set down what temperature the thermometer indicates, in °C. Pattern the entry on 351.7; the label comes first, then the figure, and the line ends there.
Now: -12
